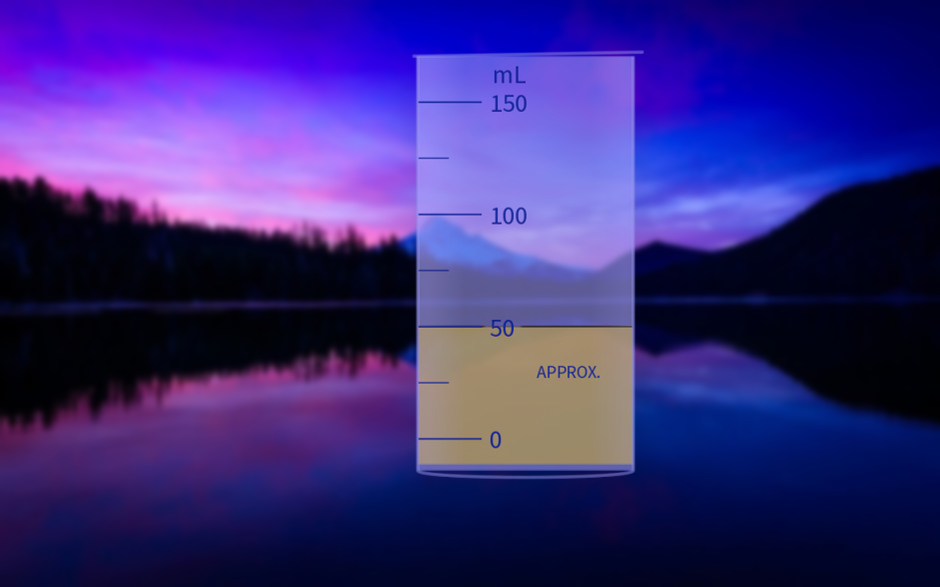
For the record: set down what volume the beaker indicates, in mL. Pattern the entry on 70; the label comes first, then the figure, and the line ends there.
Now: 50
